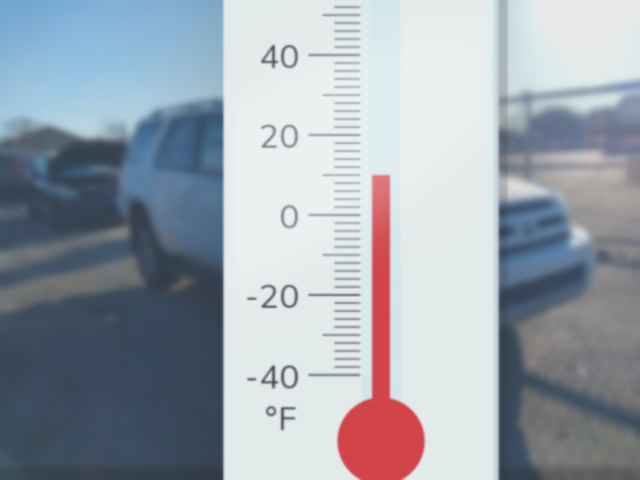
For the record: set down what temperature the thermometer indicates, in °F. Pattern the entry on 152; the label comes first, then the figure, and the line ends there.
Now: 10
